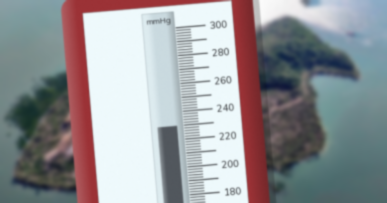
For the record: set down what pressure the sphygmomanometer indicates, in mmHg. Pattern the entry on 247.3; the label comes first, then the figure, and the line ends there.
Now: 230
